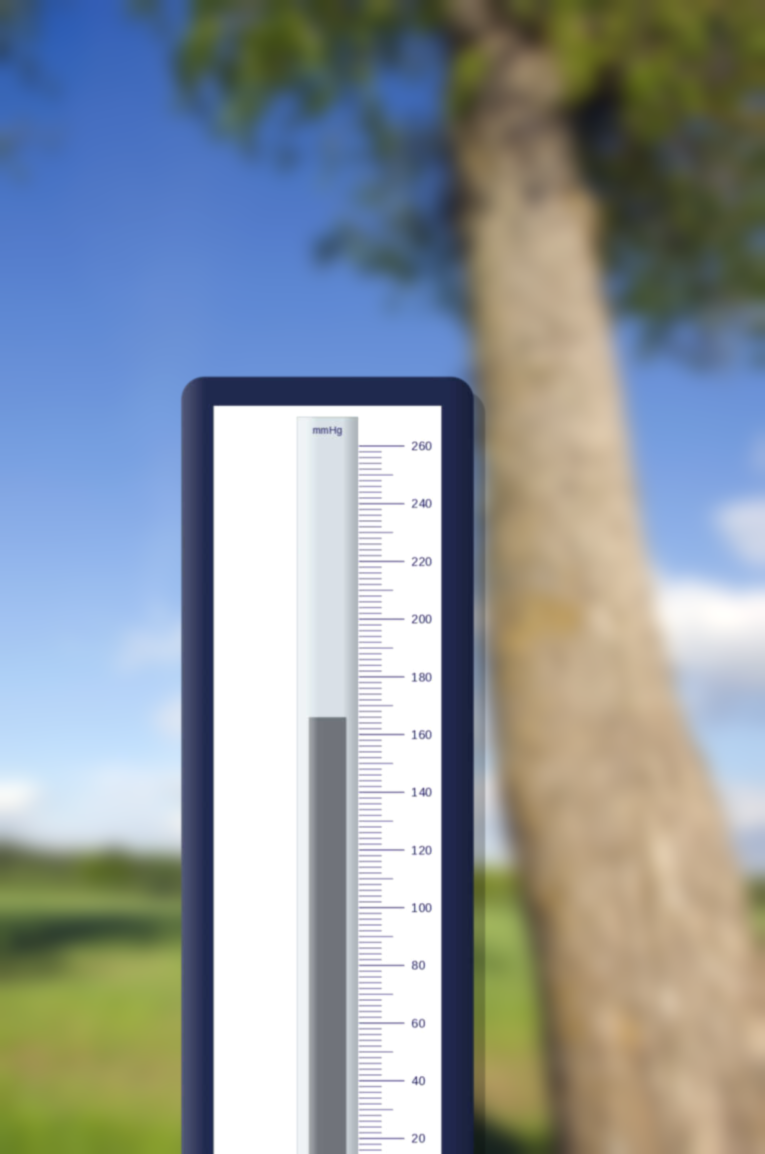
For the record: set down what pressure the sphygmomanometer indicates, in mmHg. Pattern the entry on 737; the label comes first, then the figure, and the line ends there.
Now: 166
